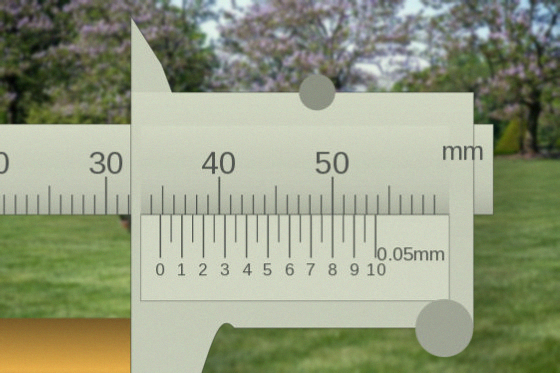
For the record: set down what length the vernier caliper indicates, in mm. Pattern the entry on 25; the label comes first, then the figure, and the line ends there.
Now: 34.8
